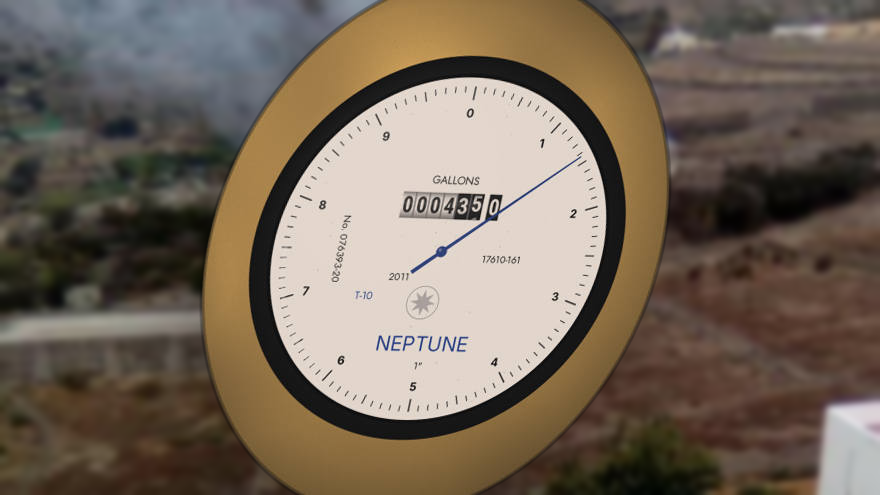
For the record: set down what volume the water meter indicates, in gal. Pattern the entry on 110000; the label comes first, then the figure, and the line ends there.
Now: 4351.4
